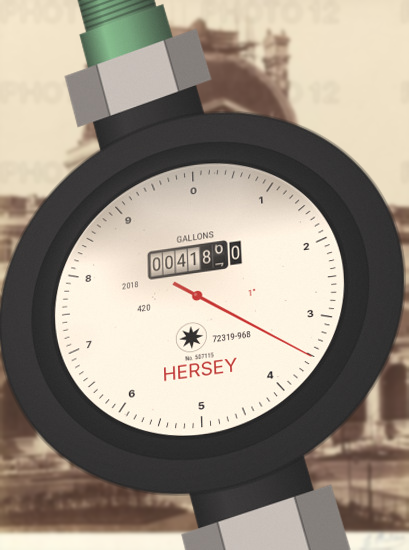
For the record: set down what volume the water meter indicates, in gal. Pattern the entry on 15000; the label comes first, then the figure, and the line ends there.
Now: 41863.5
